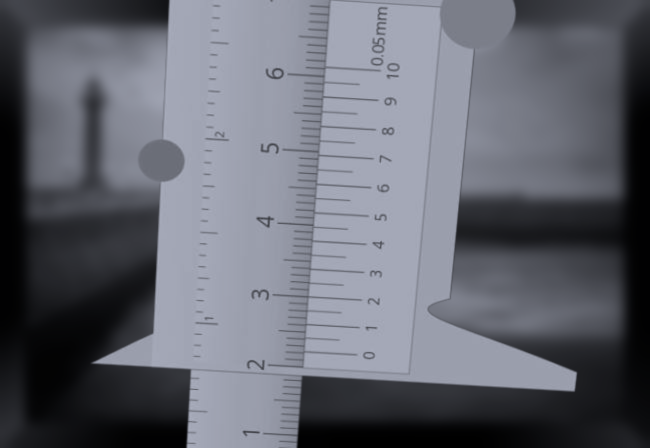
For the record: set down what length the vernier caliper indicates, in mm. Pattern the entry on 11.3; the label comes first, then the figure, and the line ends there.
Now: 22.2
